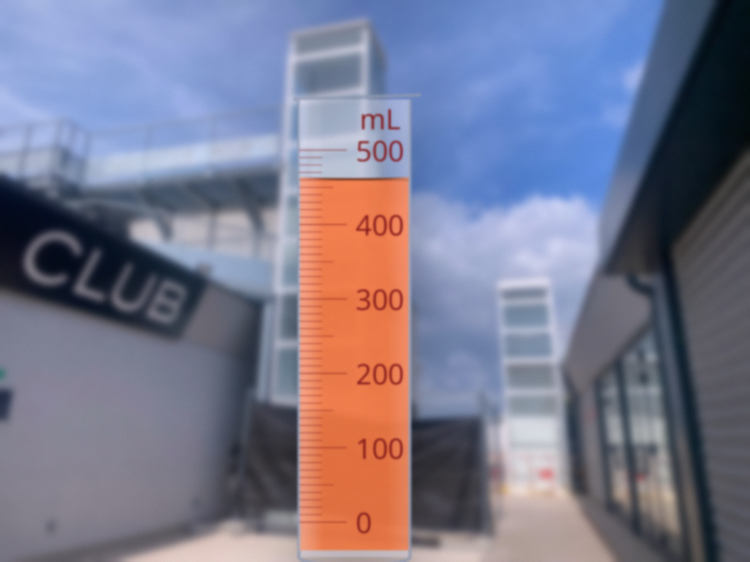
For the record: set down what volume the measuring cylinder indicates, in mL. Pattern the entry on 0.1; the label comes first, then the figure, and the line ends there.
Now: 460
